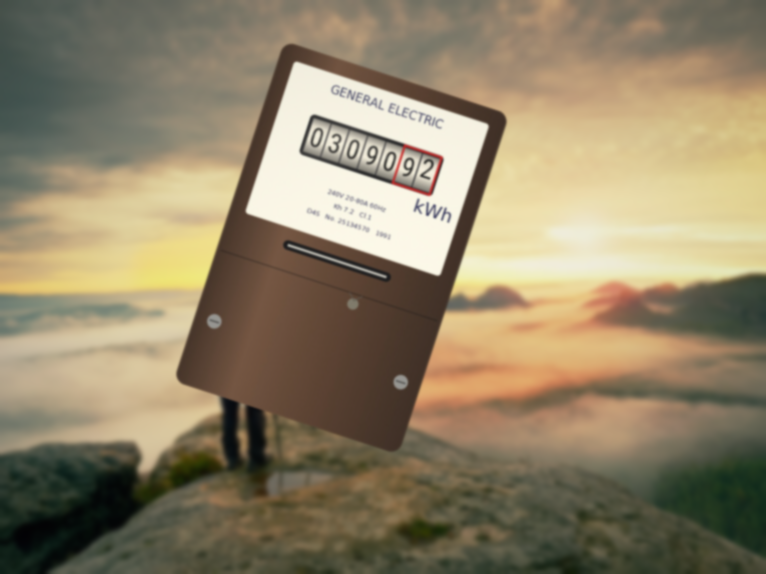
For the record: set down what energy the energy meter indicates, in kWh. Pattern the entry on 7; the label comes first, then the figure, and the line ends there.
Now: 3090.92
